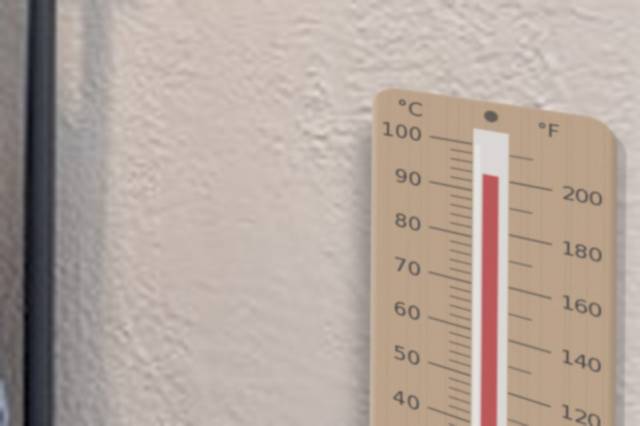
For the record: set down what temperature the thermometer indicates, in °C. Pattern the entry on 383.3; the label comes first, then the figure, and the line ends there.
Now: 94
